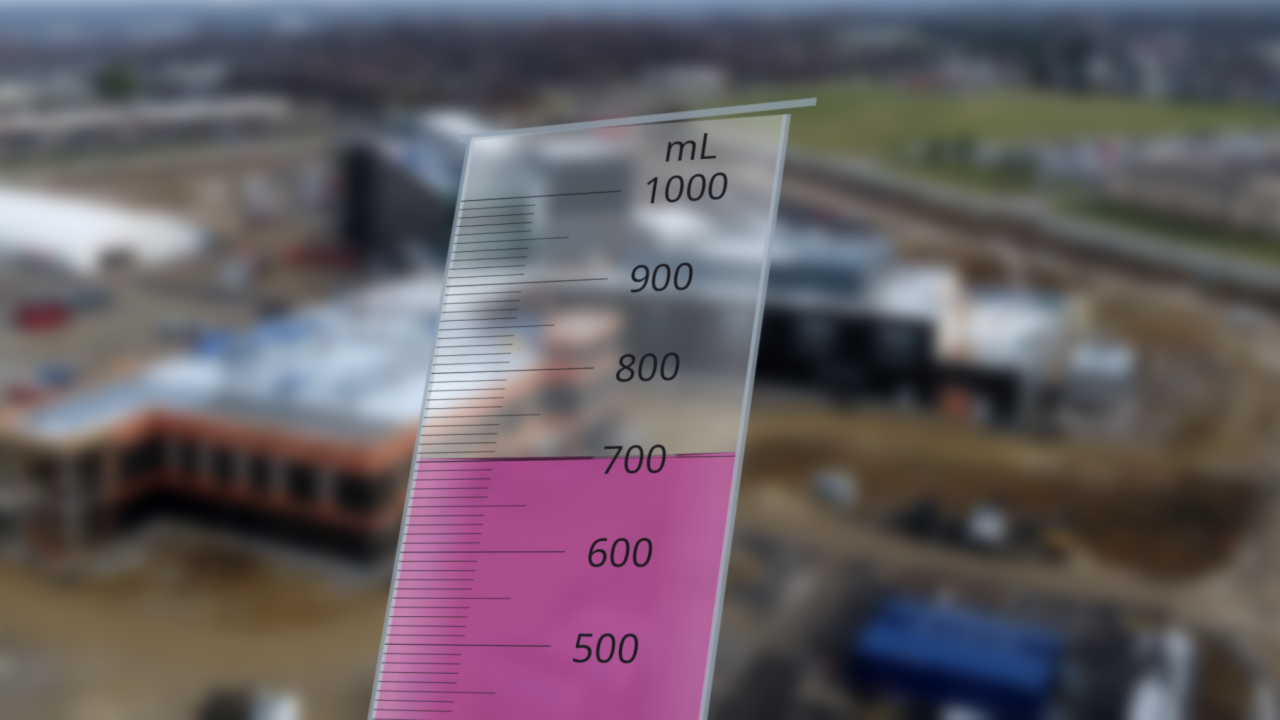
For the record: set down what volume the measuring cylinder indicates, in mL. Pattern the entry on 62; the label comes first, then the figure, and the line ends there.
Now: 700
